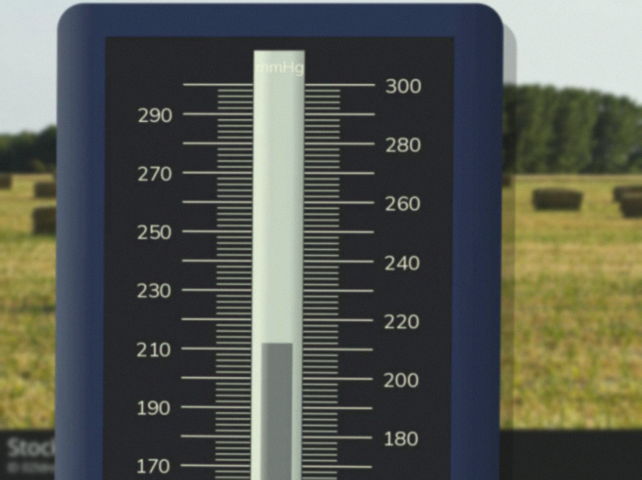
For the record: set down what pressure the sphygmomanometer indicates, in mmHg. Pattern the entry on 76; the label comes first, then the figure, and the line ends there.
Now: 212
